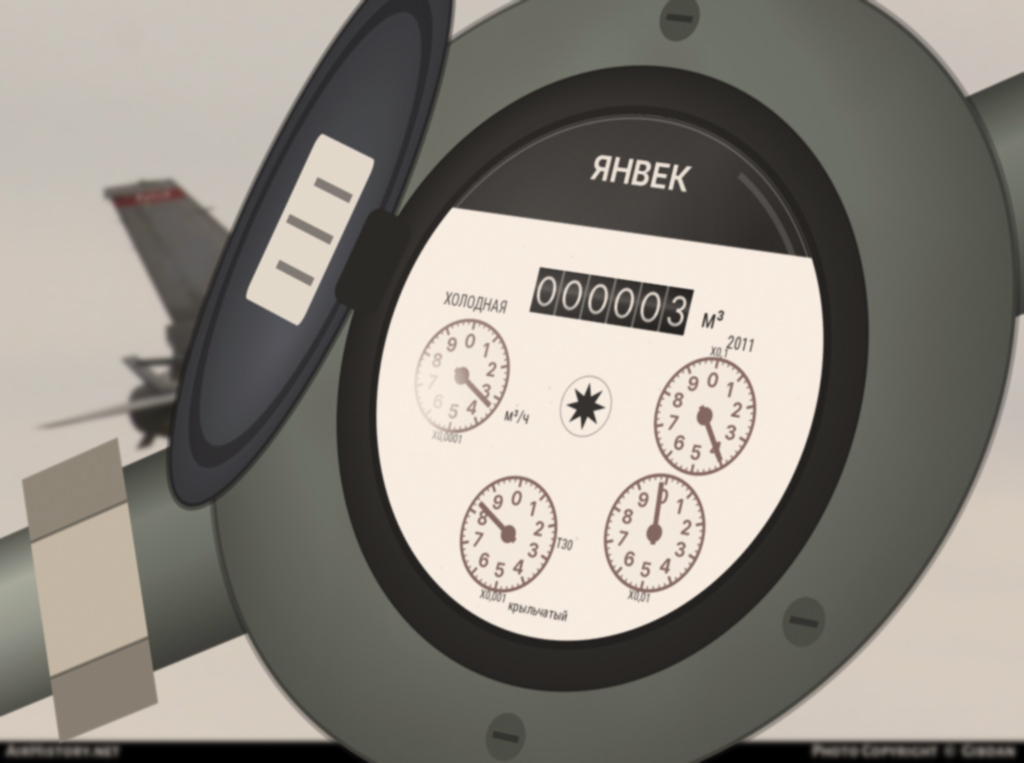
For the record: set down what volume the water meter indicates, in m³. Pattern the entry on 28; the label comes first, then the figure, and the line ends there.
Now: 3.3983
